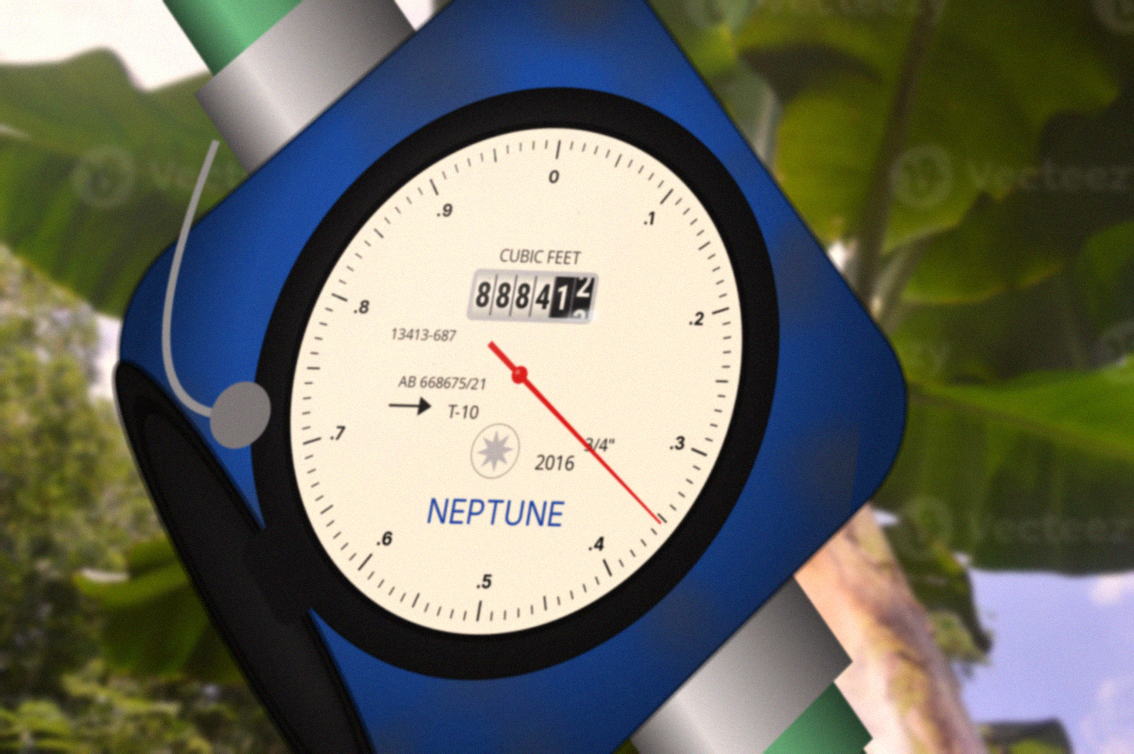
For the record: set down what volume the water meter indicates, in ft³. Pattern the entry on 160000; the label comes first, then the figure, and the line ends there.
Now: 888412.35
